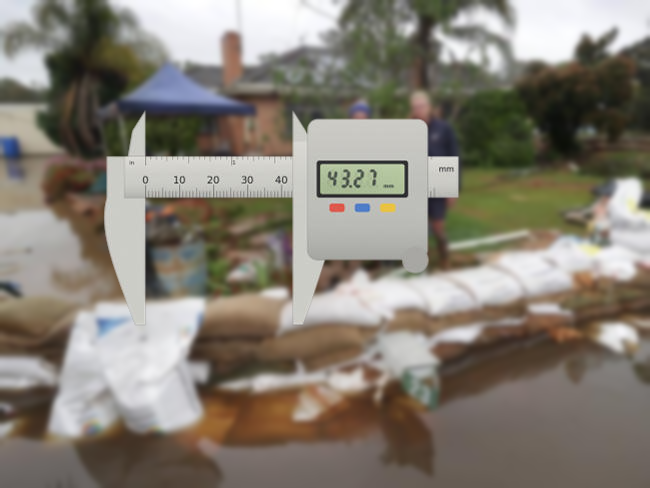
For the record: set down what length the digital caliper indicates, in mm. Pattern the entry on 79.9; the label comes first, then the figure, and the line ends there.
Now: 43.27
